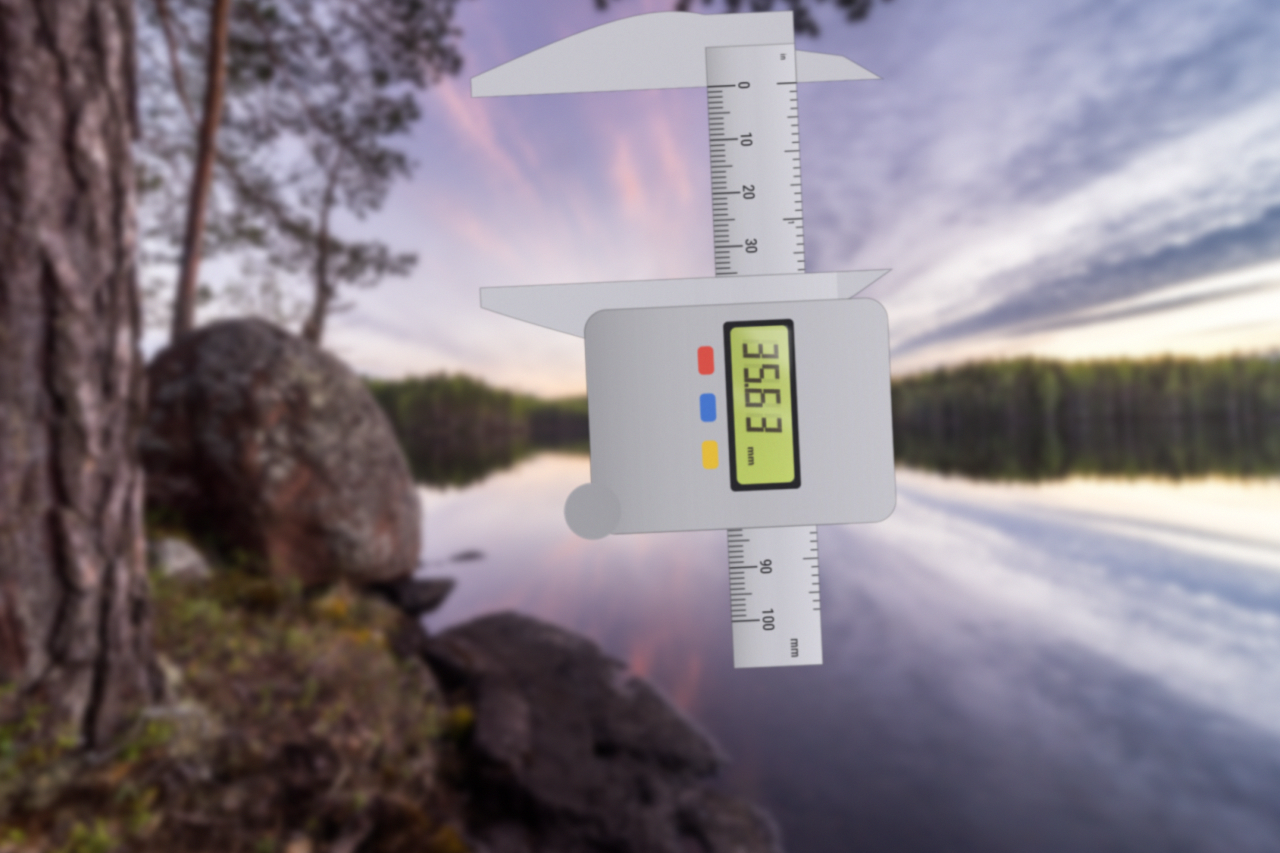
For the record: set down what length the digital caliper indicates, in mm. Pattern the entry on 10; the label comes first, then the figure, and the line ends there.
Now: 35.63
